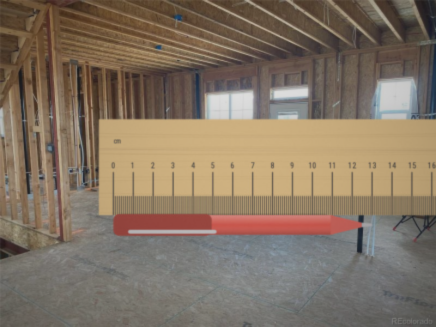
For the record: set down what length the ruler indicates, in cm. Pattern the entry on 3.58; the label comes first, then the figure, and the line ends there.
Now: 13
